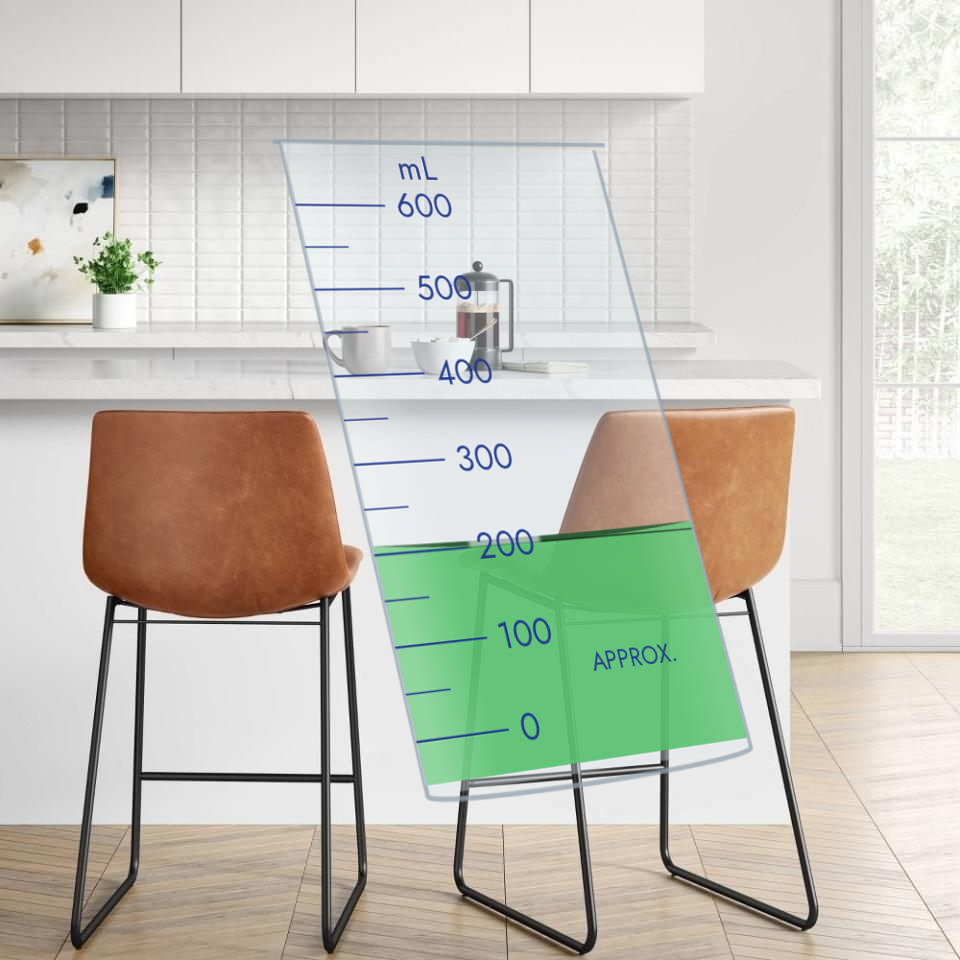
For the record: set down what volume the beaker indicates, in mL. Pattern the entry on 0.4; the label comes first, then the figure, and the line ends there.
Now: 200
